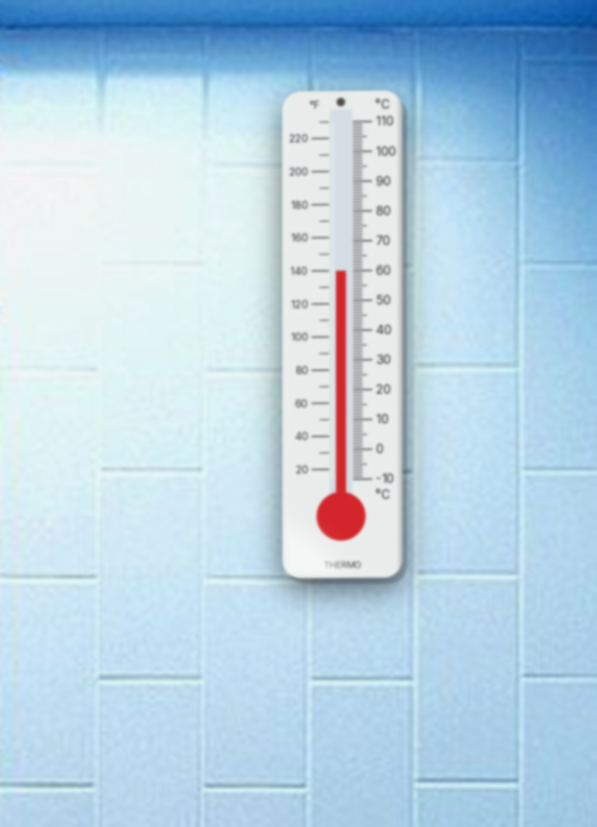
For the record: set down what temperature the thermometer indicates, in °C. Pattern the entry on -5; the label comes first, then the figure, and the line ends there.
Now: 60
